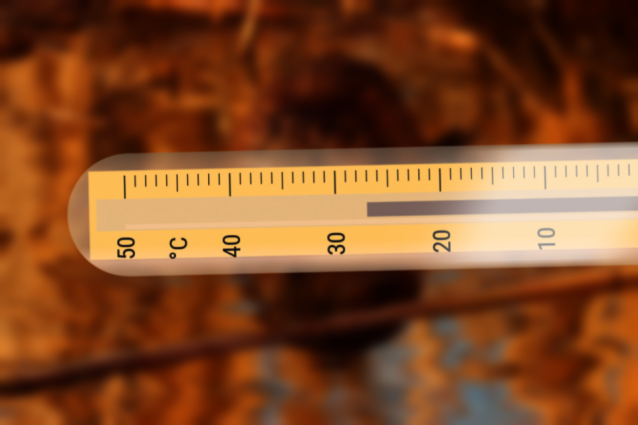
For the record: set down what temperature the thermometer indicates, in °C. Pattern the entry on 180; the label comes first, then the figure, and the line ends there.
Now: 27
